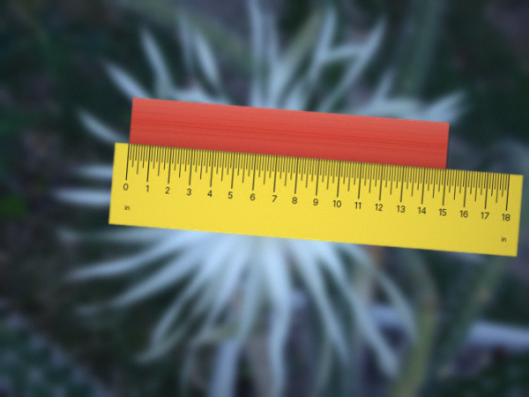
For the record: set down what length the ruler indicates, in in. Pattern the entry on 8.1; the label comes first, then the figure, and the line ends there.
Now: 15
